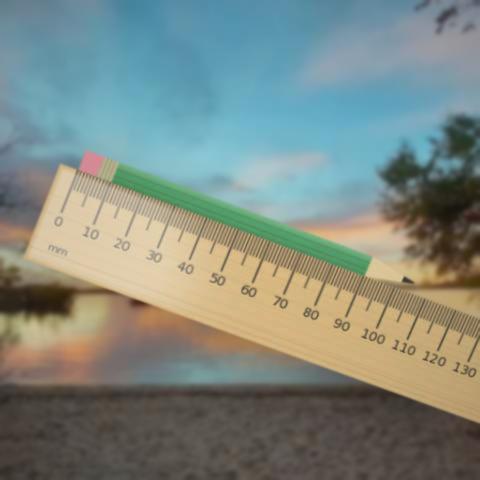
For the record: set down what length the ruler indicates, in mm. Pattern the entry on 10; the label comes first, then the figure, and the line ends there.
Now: 105
